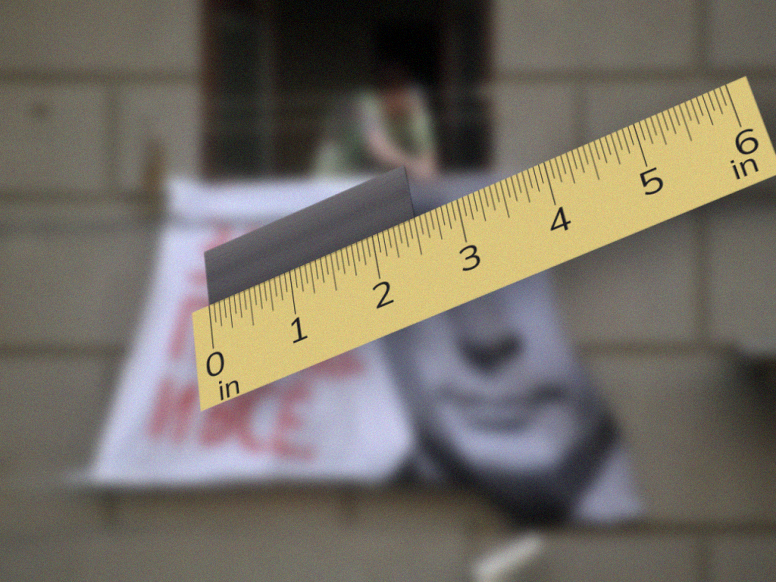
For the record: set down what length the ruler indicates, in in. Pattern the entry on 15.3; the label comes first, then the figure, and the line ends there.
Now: 2.5
